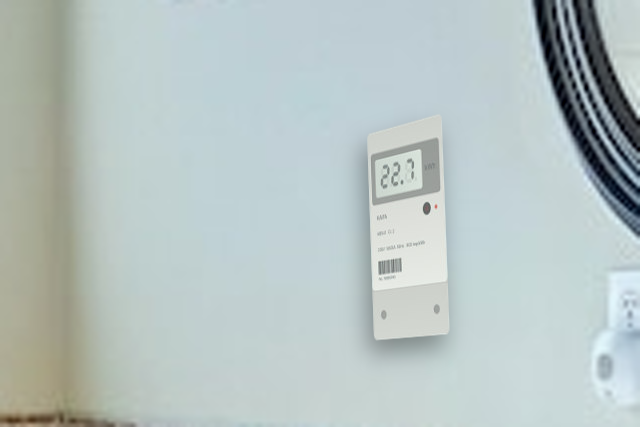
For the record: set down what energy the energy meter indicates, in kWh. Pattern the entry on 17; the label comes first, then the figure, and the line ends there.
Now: 22.7
